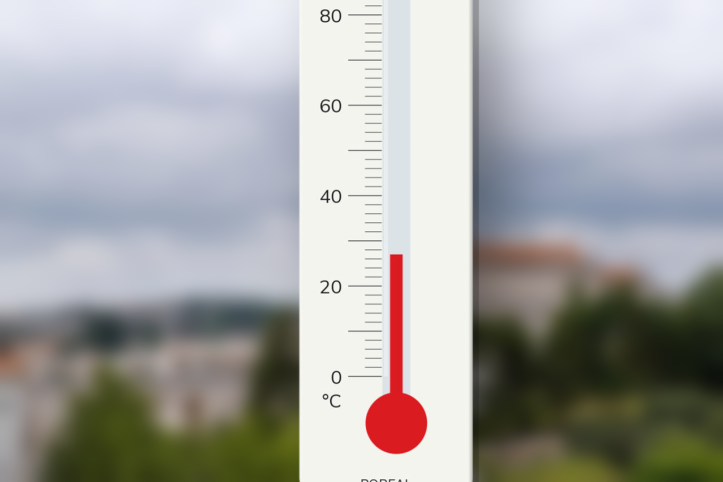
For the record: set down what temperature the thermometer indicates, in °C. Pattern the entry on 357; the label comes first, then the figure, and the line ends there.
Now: 27
